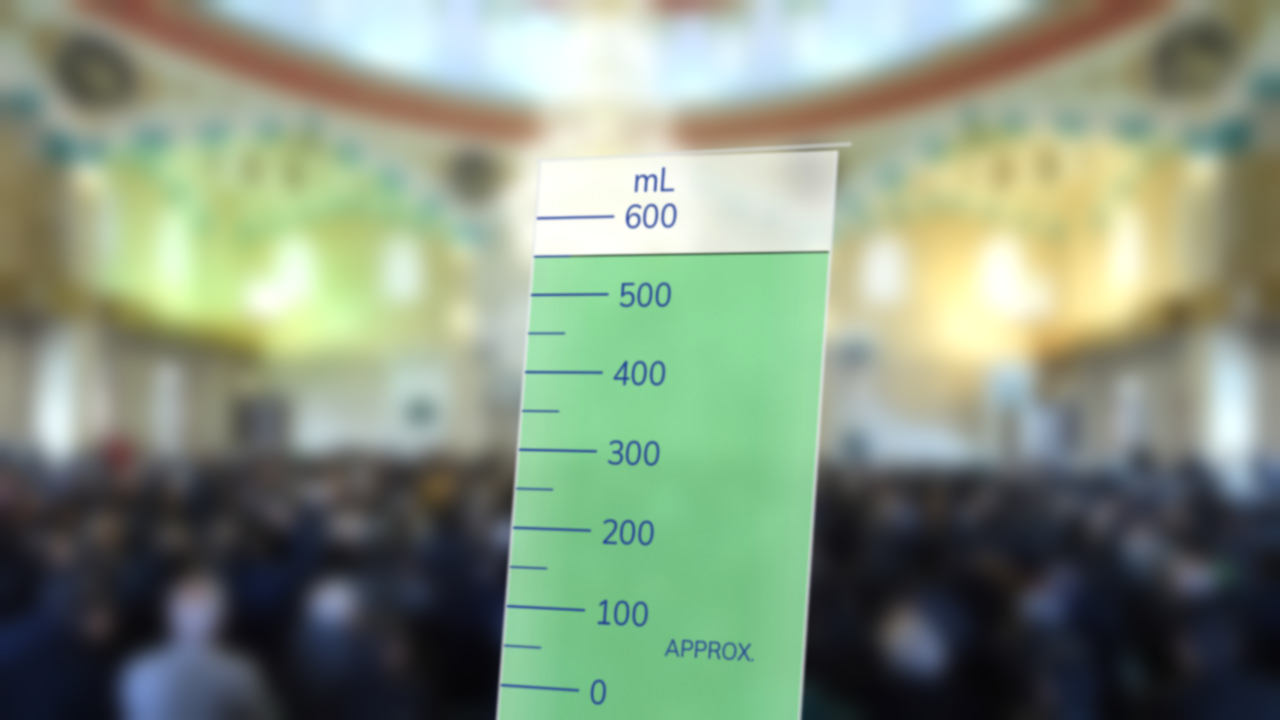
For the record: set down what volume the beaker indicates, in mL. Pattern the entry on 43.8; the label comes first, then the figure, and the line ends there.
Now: 550
